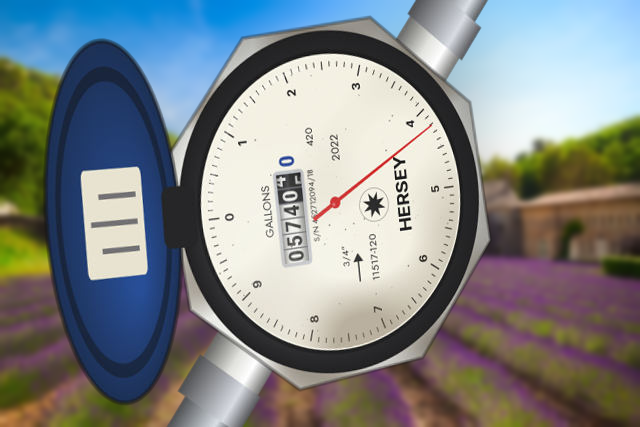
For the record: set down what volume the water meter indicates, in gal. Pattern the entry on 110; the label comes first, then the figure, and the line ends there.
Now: 574044.2
